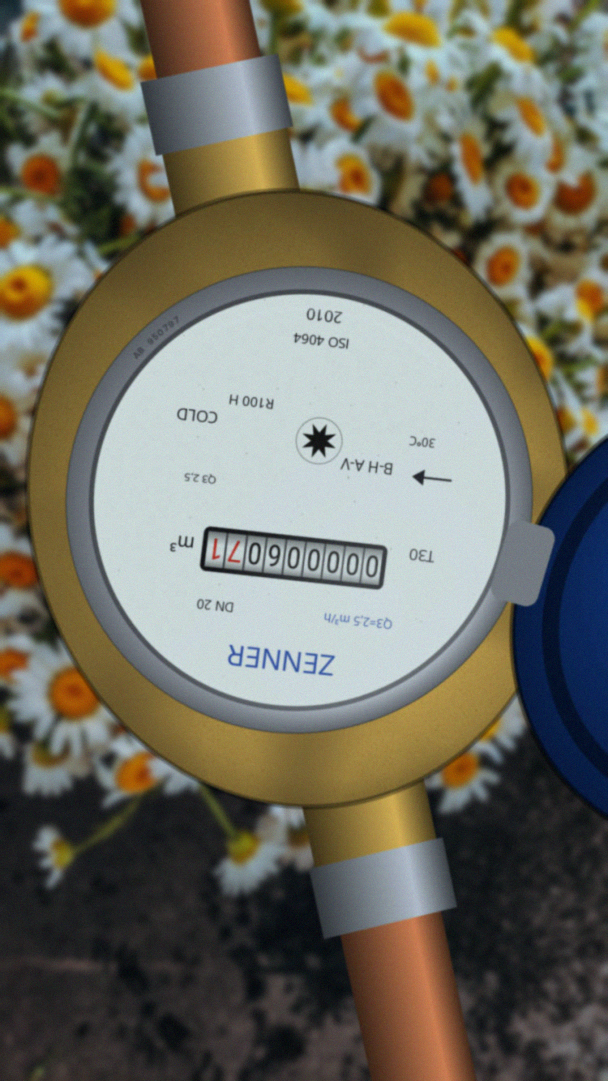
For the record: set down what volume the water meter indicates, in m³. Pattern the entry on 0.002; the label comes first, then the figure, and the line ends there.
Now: 60.71
